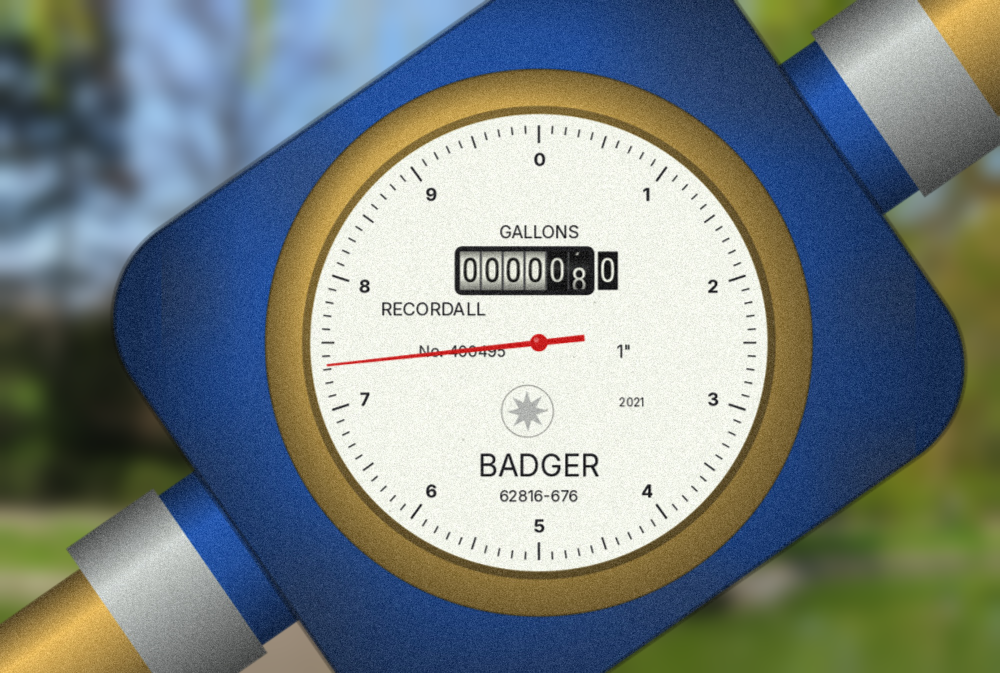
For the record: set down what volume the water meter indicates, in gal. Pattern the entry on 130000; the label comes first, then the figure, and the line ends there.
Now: 77.3
